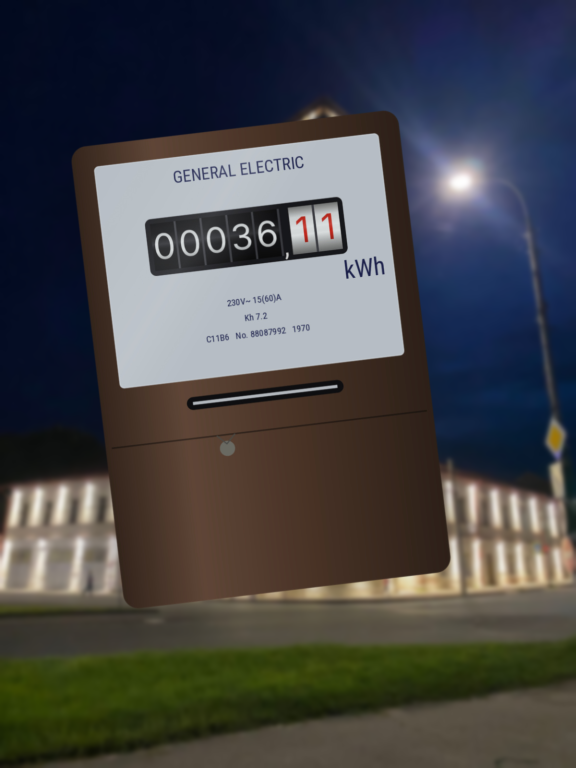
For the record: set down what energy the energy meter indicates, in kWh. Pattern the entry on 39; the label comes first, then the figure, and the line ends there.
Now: 36.11
